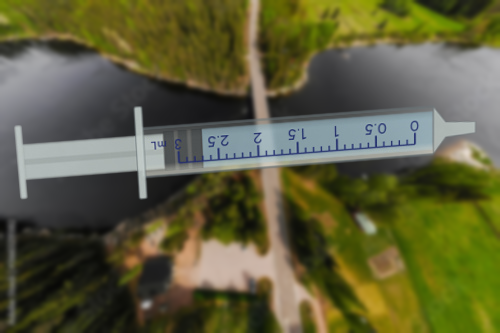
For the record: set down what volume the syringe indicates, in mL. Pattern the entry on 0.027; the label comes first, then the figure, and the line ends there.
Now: 2.7
